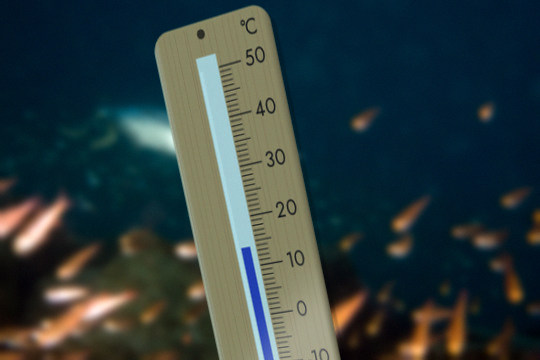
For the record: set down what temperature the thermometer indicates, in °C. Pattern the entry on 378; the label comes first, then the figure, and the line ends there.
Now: 14
